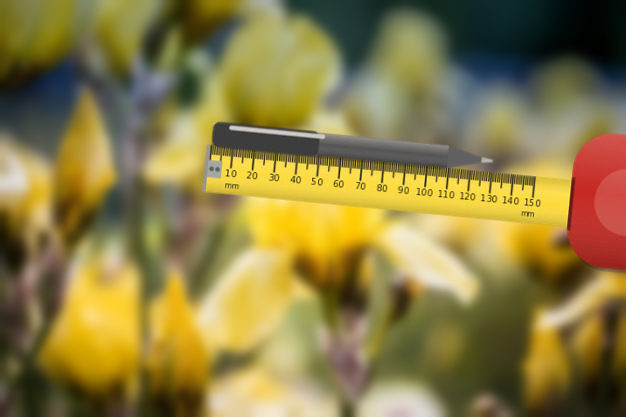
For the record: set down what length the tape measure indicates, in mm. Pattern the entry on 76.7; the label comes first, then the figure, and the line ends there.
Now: 130
